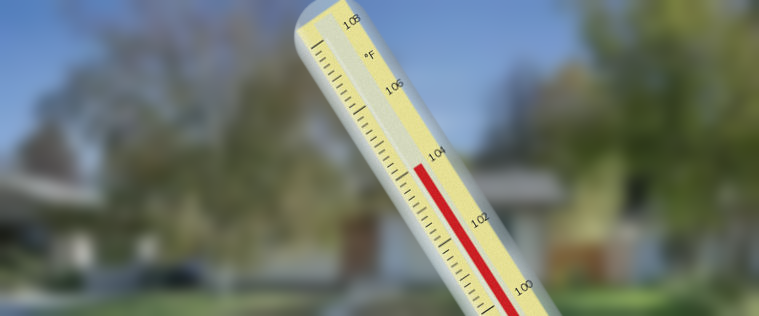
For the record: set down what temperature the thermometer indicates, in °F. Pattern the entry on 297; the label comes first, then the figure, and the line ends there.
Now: 104
